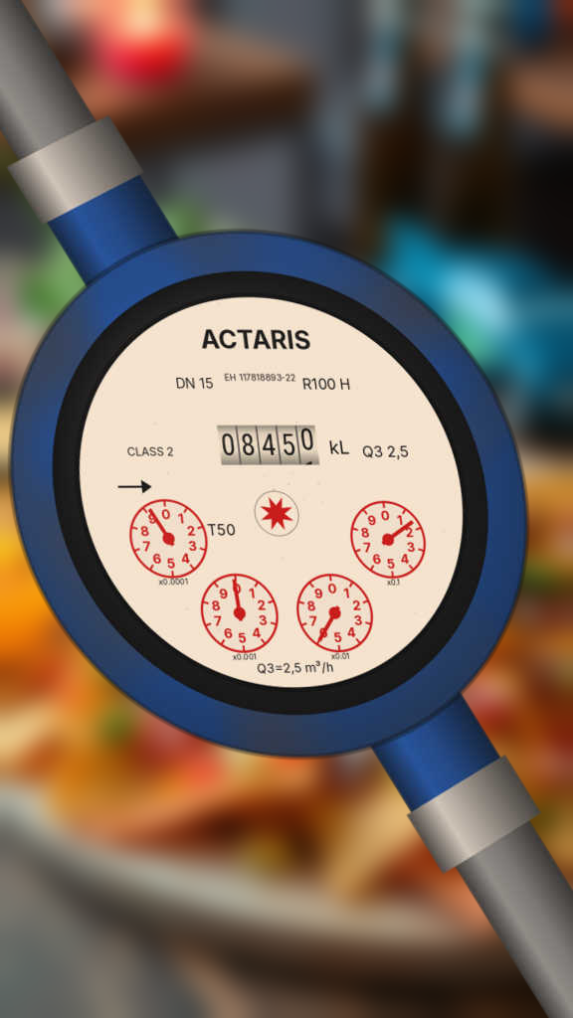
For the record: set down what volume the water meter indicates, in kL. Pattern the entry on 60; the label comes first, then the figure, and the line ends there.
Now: 8450.1599
